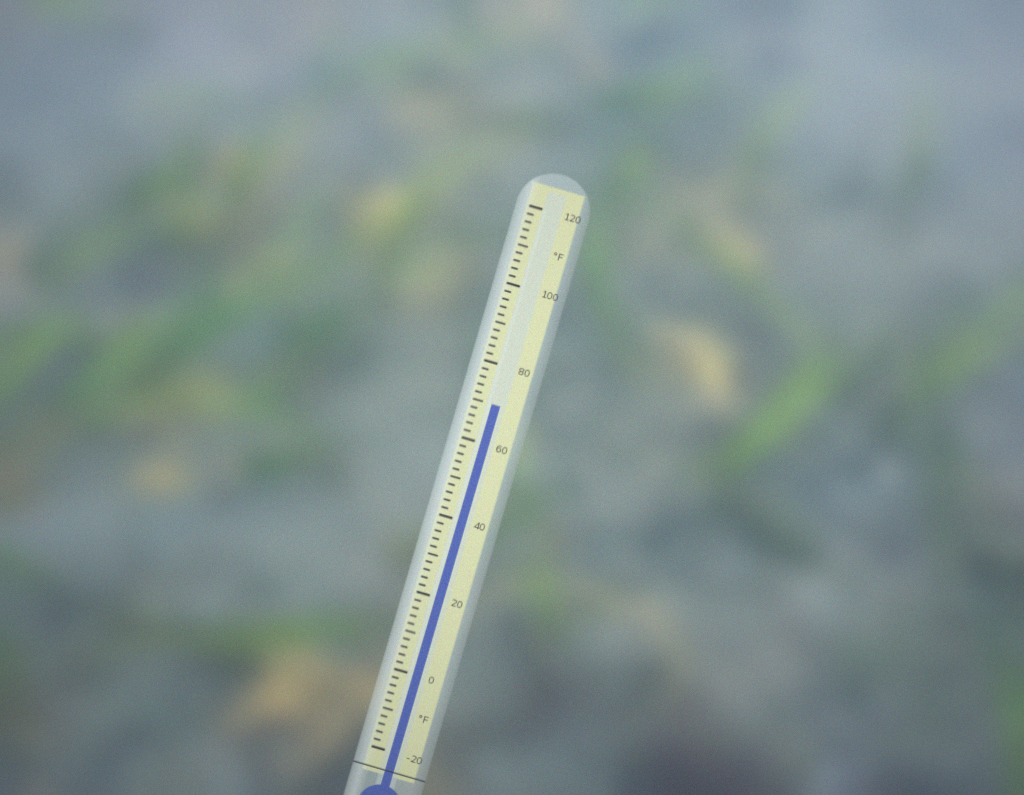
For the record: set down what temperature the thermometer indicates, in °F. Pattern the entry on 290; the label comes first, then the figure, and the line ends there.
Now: 70
